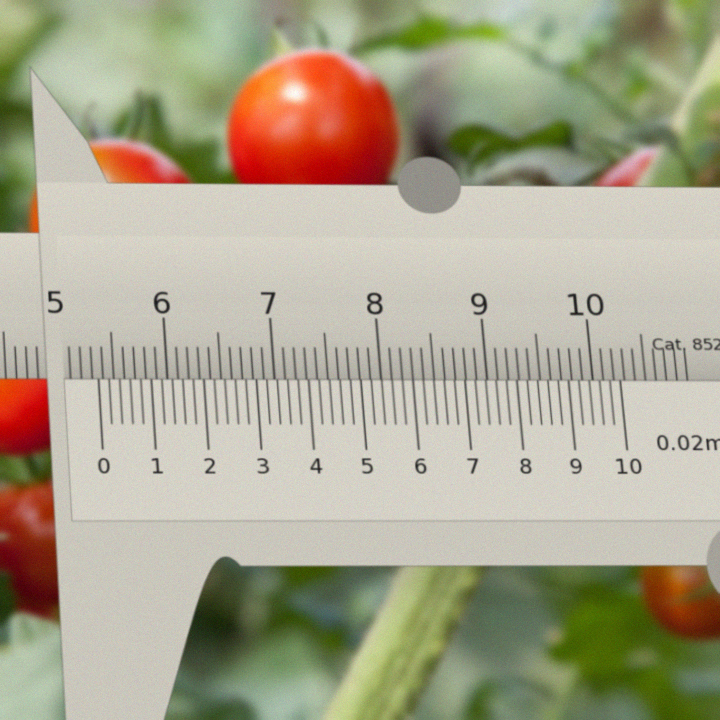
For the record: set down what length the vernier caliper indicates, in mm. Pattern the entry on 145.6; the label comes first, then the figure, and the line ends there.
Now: 53.6
